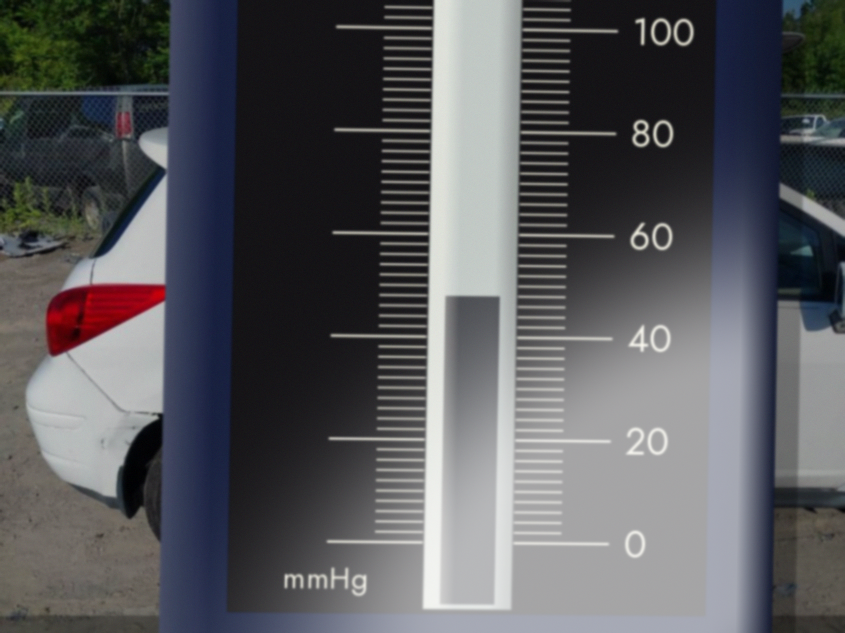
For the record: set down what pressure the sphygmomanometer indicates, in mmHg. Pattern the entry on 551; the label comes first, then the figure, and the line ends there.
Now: 48
